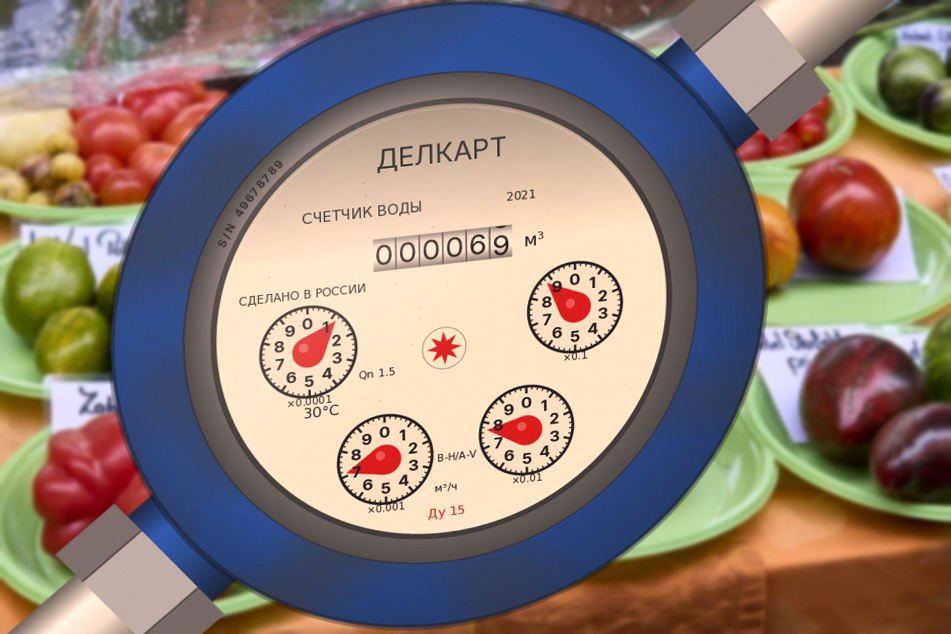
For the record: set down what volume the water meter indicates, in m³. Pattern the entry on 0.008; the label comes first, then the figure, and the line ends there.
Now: 68.8771
